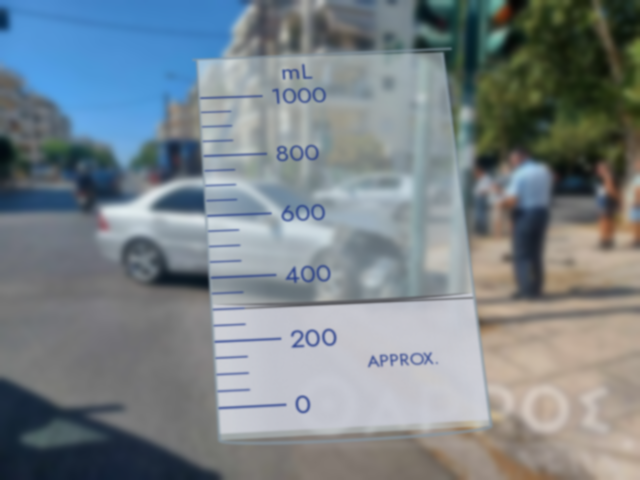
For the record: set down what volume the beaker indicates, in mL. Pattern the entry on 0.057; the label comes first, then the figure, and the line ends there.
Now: 300
